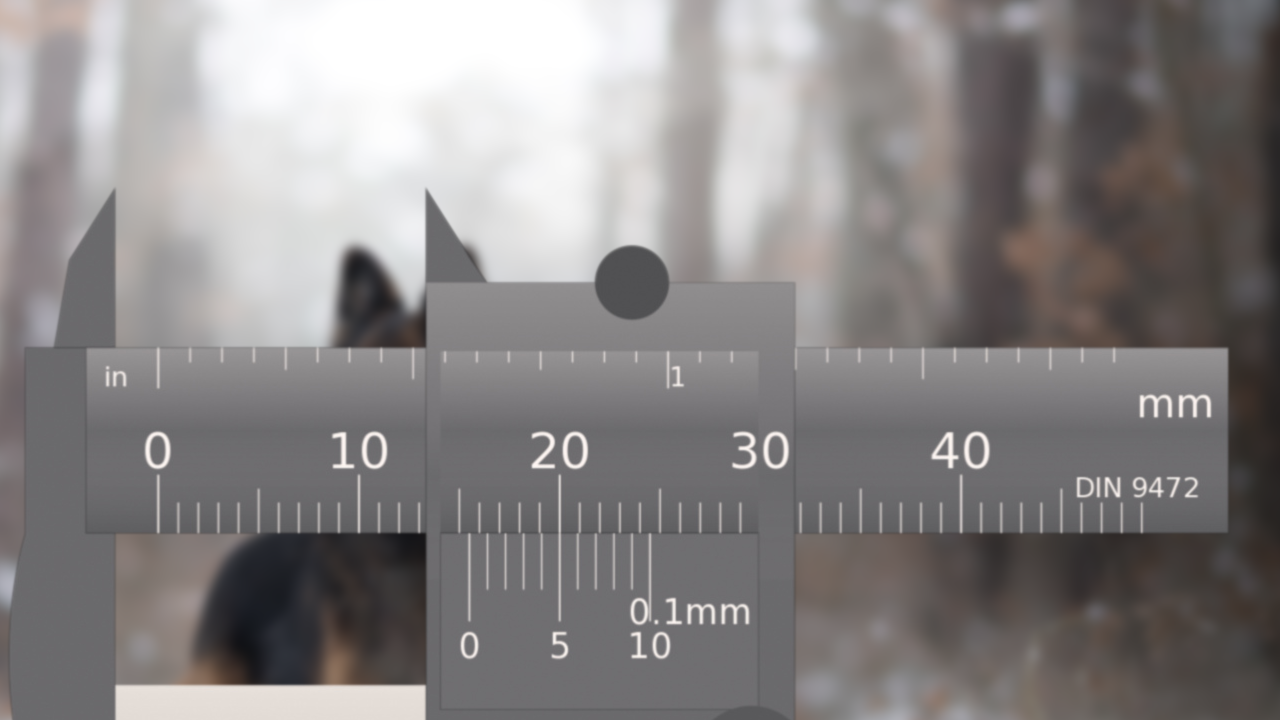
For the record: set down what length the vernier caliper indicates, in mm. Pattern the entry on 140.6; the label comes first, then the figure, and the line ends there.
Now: 15.5
